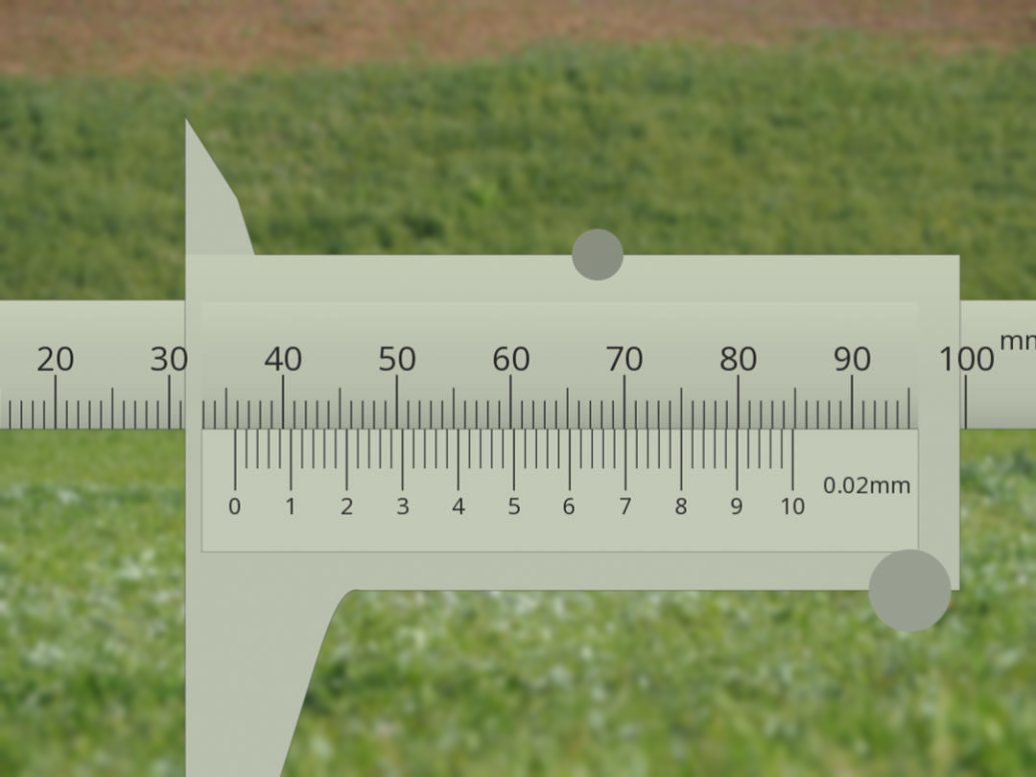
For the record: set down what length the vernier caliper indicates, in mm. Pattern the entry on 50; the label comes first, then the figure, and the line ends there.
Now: 35.8
